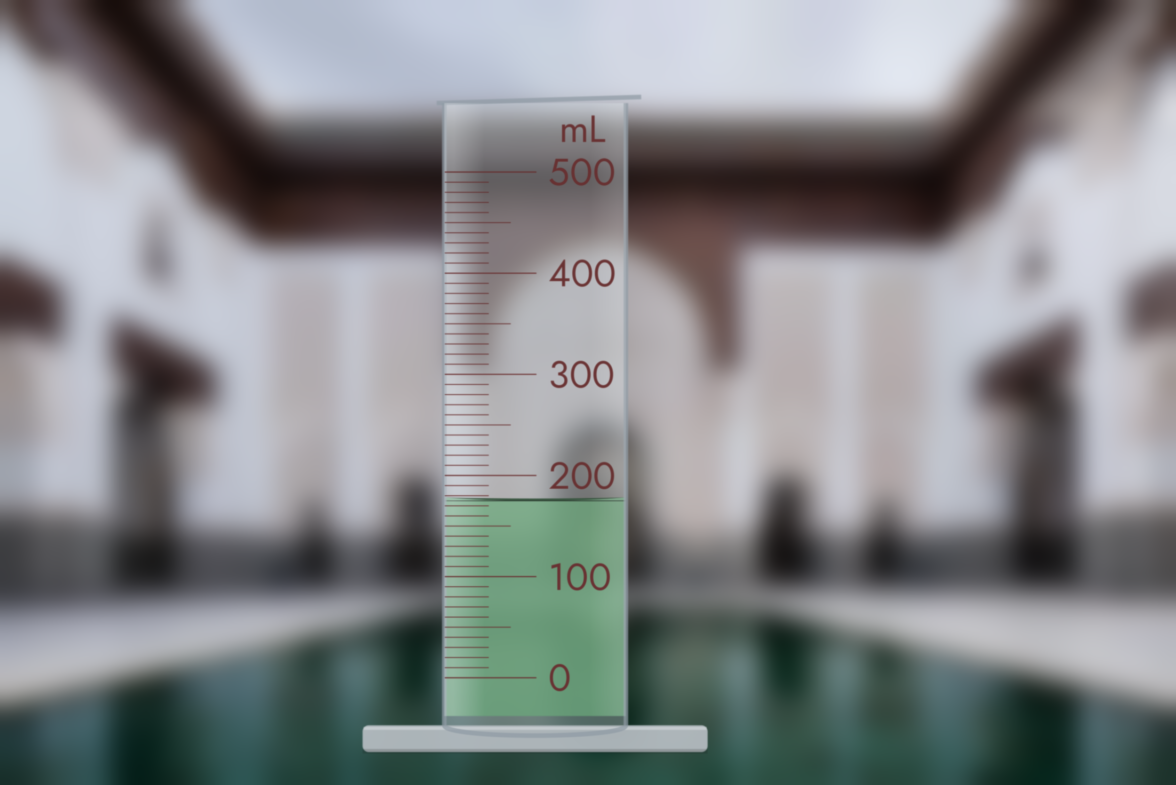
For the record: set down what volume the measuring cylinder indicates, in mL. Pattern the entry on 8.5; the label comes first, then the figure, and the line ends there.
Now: 175
